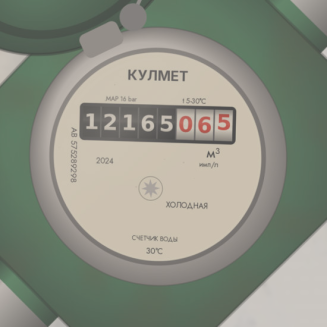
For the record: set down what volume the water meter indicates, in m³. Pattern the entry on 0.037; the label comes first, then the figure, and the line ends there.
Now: 12165.065
